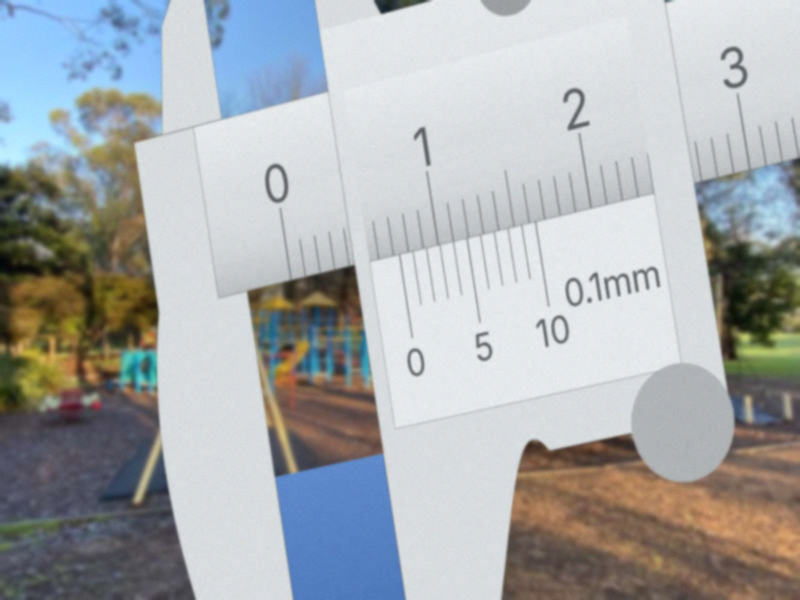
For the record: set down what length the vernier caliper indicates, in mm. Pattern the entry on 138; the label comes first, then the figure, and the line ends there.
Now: 7.4
